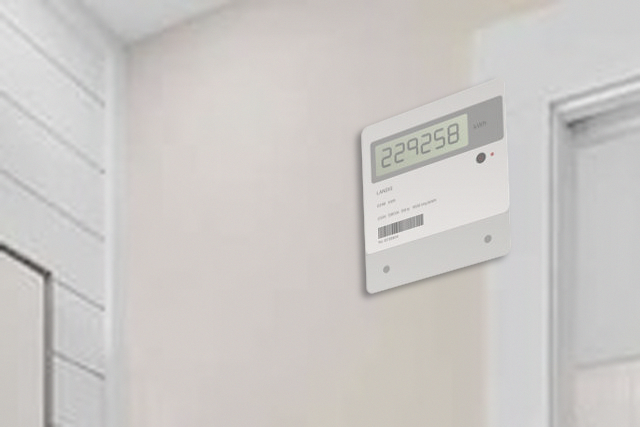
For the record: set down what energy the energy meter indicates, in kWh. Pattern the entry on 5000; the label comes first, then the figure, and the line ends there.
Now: 229258
